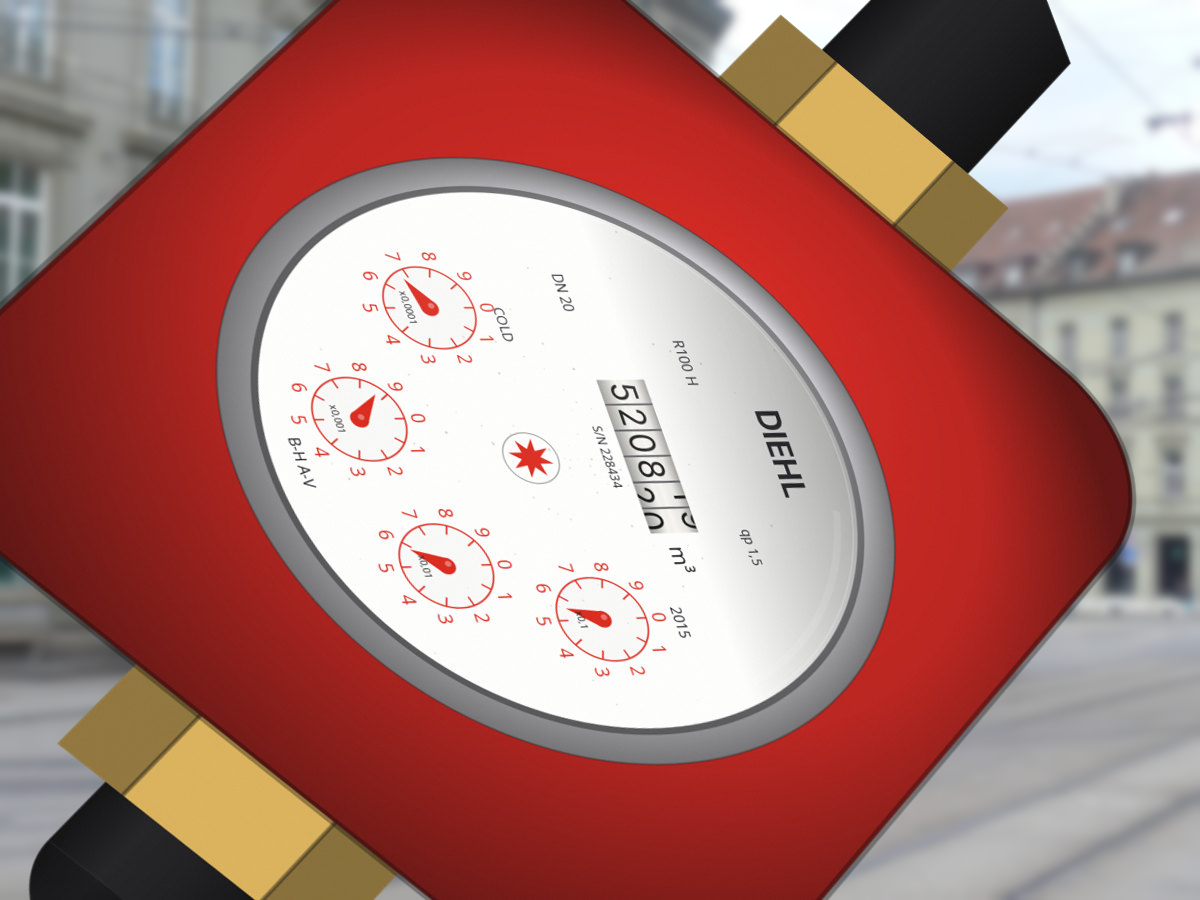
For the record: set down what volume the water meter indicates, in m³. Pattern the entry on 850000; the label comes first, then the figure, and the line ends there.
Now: 520819.5586
